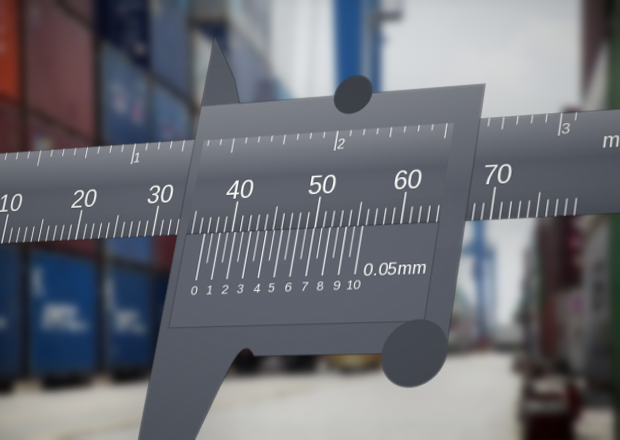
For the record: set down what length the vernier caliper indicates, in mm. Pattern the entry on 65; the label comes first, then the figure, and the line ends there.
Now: 36.6
